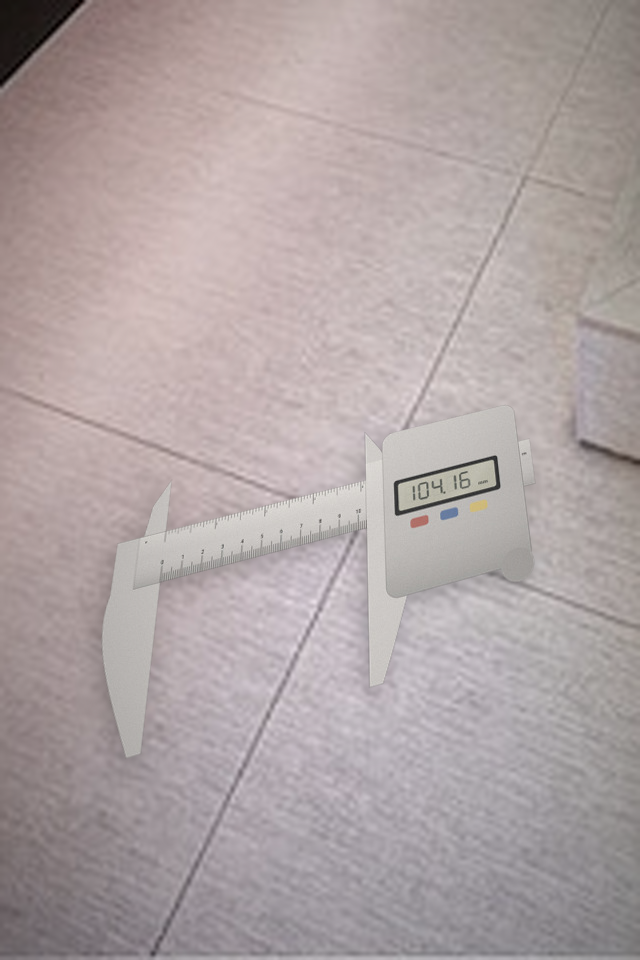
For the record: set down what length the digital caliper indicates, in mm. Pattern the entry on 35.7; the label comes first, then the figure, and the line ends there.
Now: 104.16
